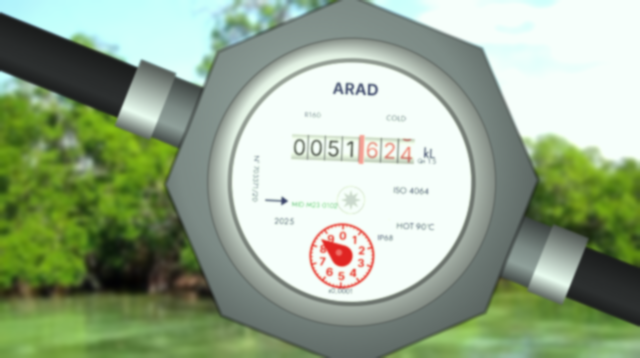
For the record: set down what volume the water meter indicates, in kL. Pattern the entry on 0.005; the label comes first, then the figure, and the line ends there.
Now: 51.6238
